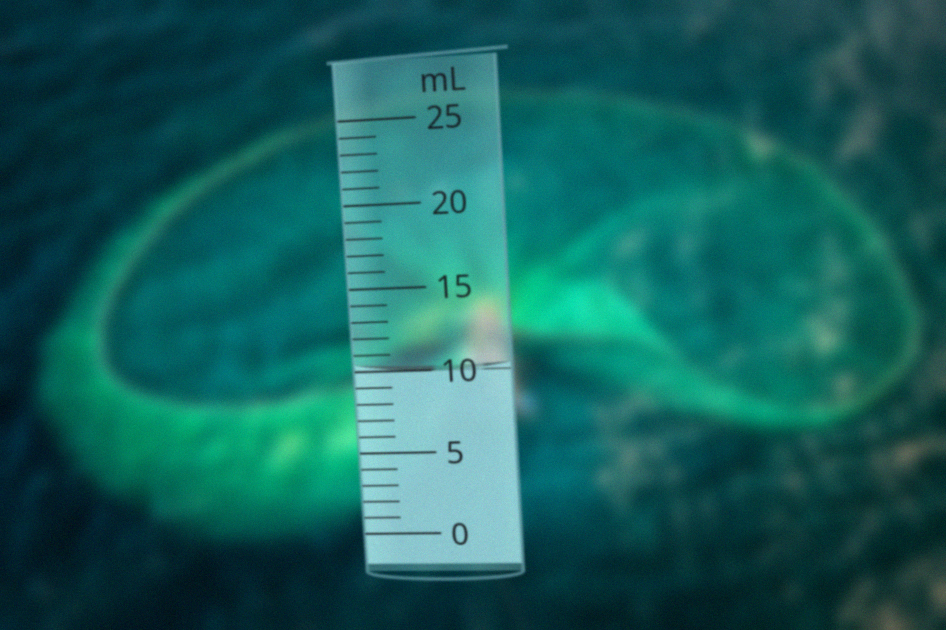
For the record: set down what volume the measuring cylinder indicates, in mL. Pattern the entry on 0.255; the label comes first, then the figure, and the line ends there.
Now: 10
